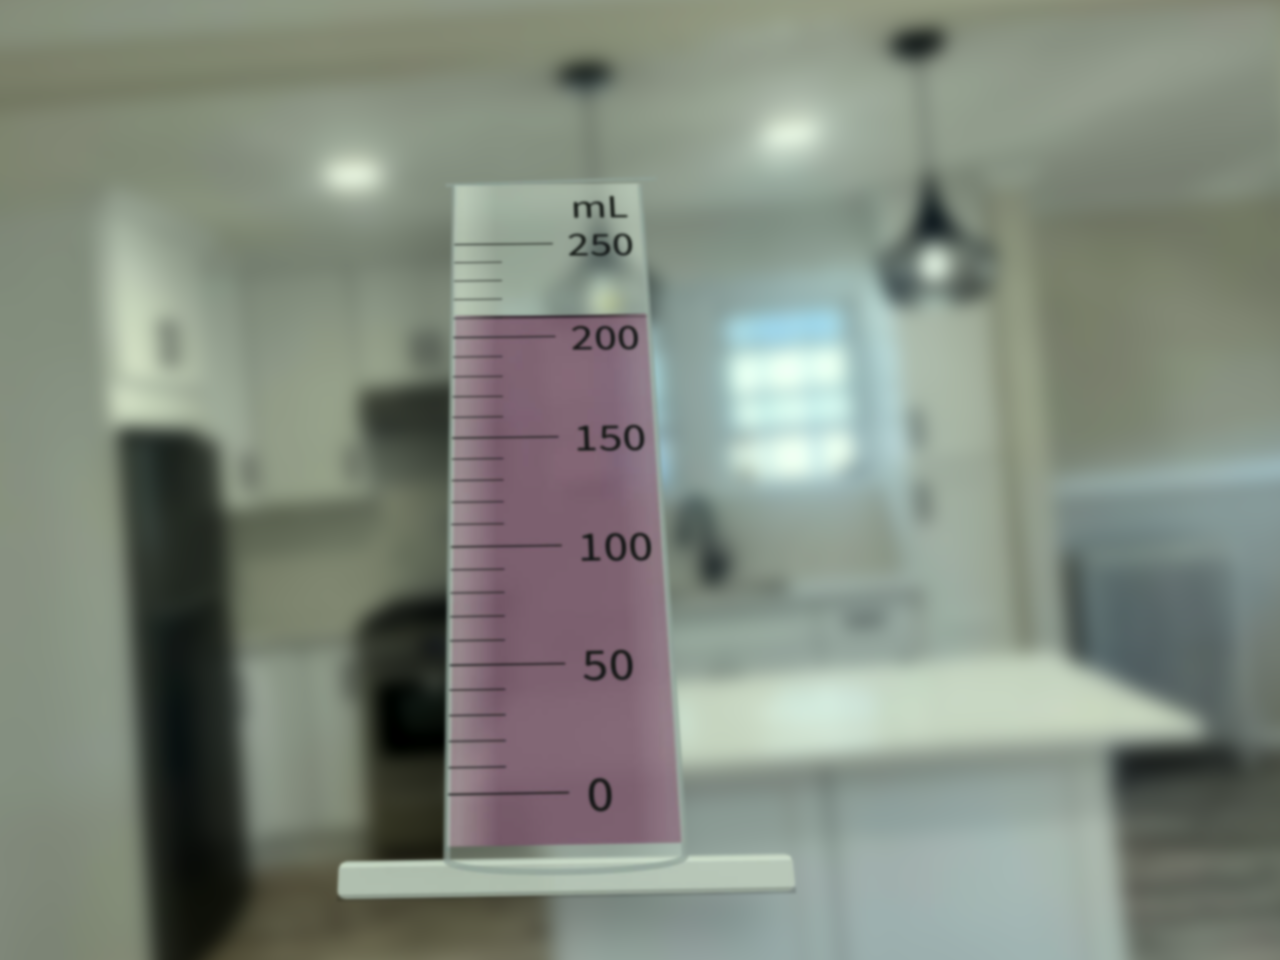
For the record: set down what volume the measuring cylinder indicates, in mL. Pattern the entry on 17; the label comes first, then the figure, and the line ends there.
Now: 210
